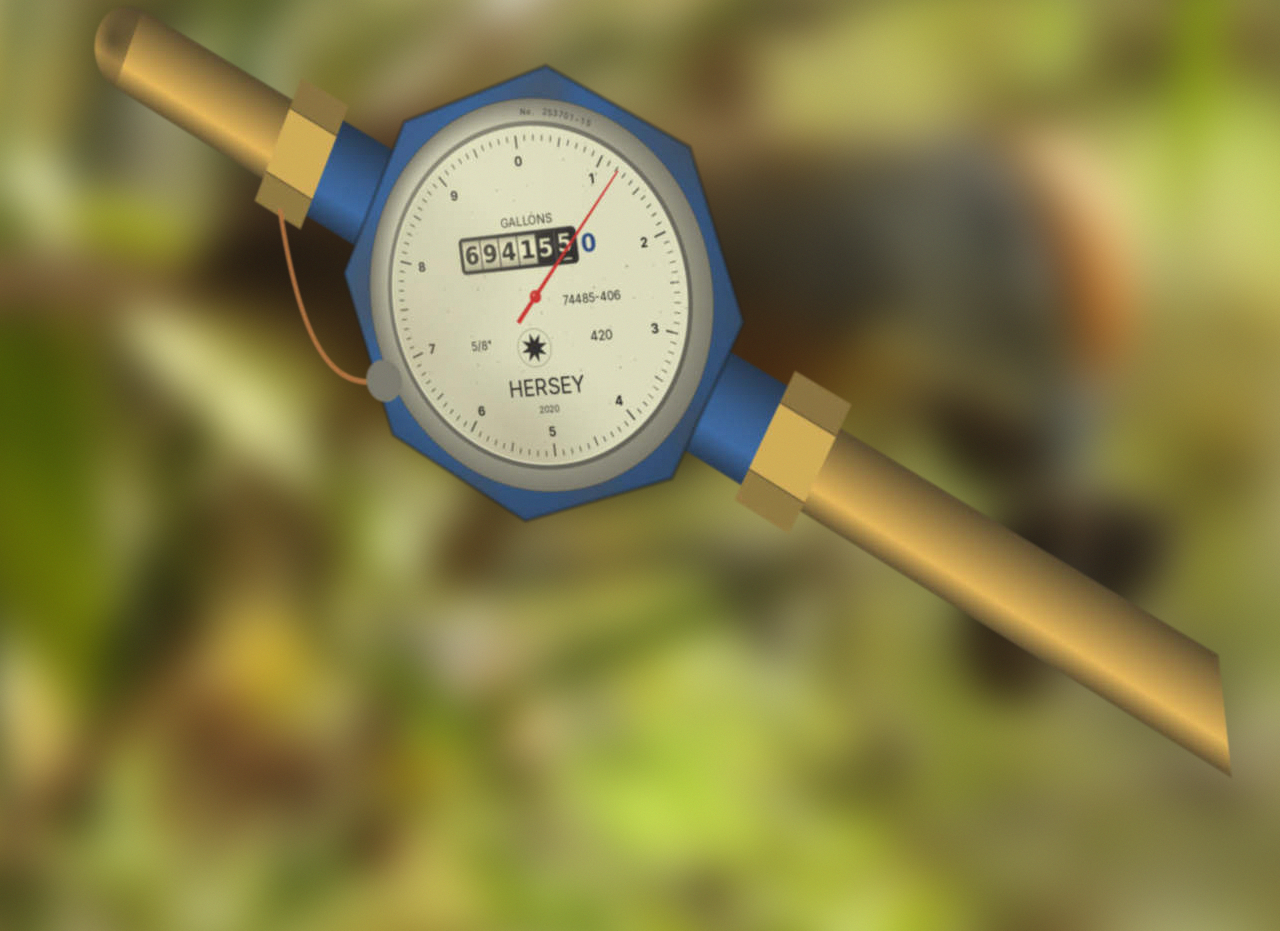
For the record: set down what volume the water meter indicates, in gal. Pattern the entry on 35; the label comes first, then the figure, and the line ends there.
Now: 6941551.2
